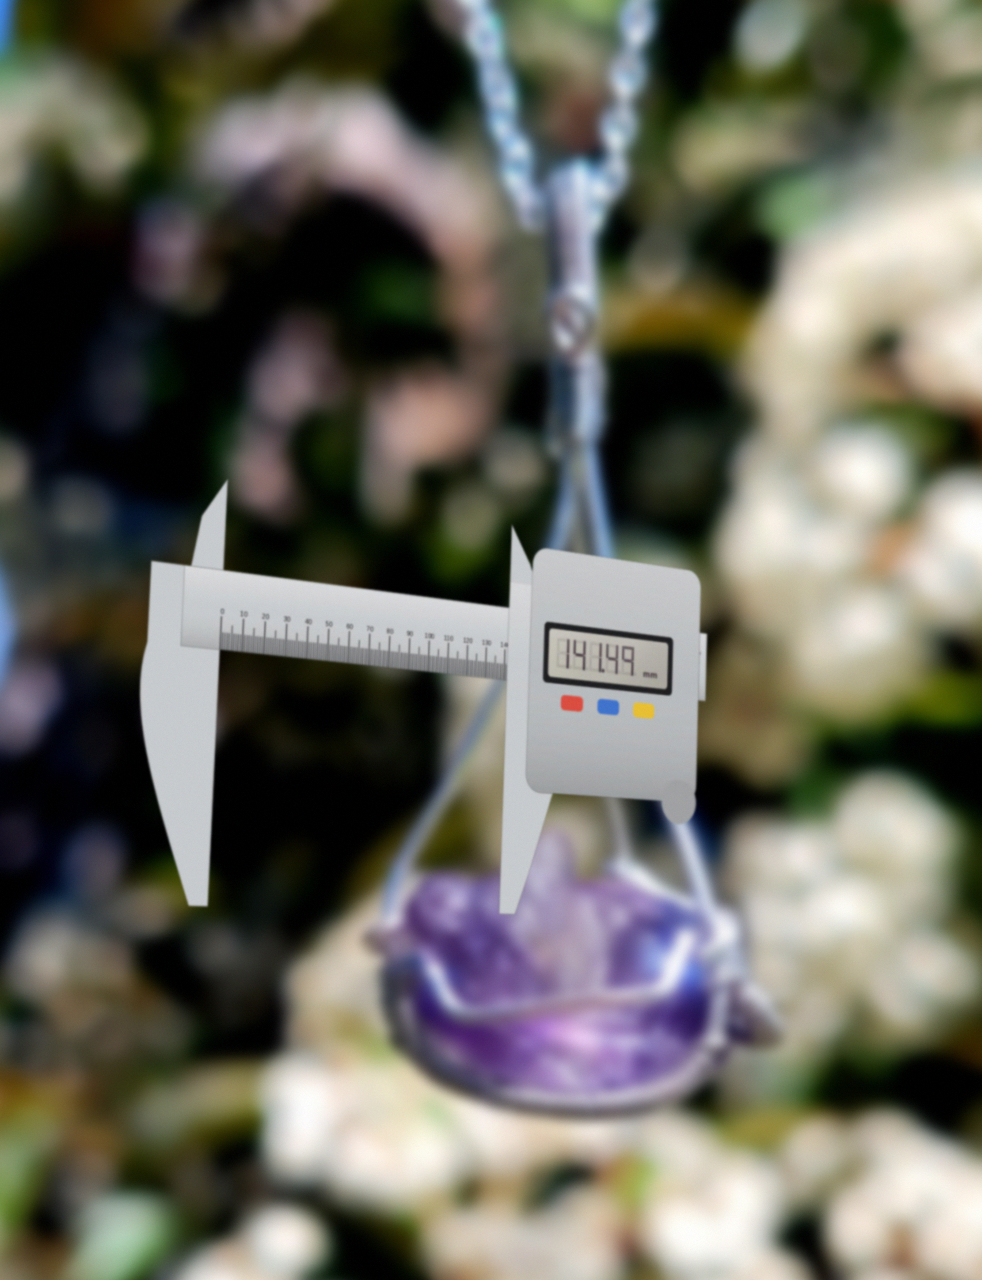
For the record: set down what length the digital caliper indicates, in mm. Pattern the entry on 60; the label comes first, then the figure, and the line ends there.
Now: 141.49
